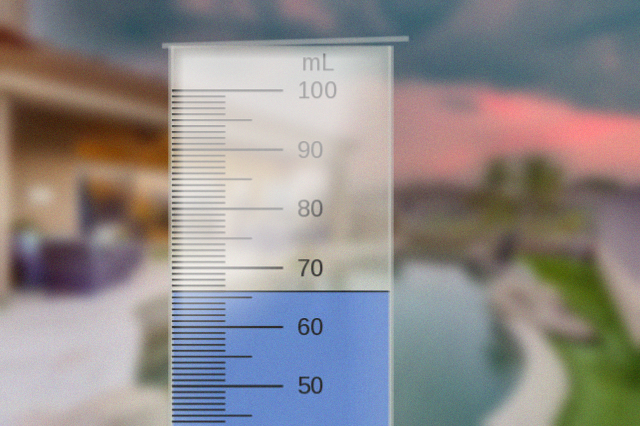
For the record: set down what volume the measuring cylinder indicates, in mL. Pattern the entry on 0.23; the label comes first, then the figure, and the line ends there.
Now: 66
